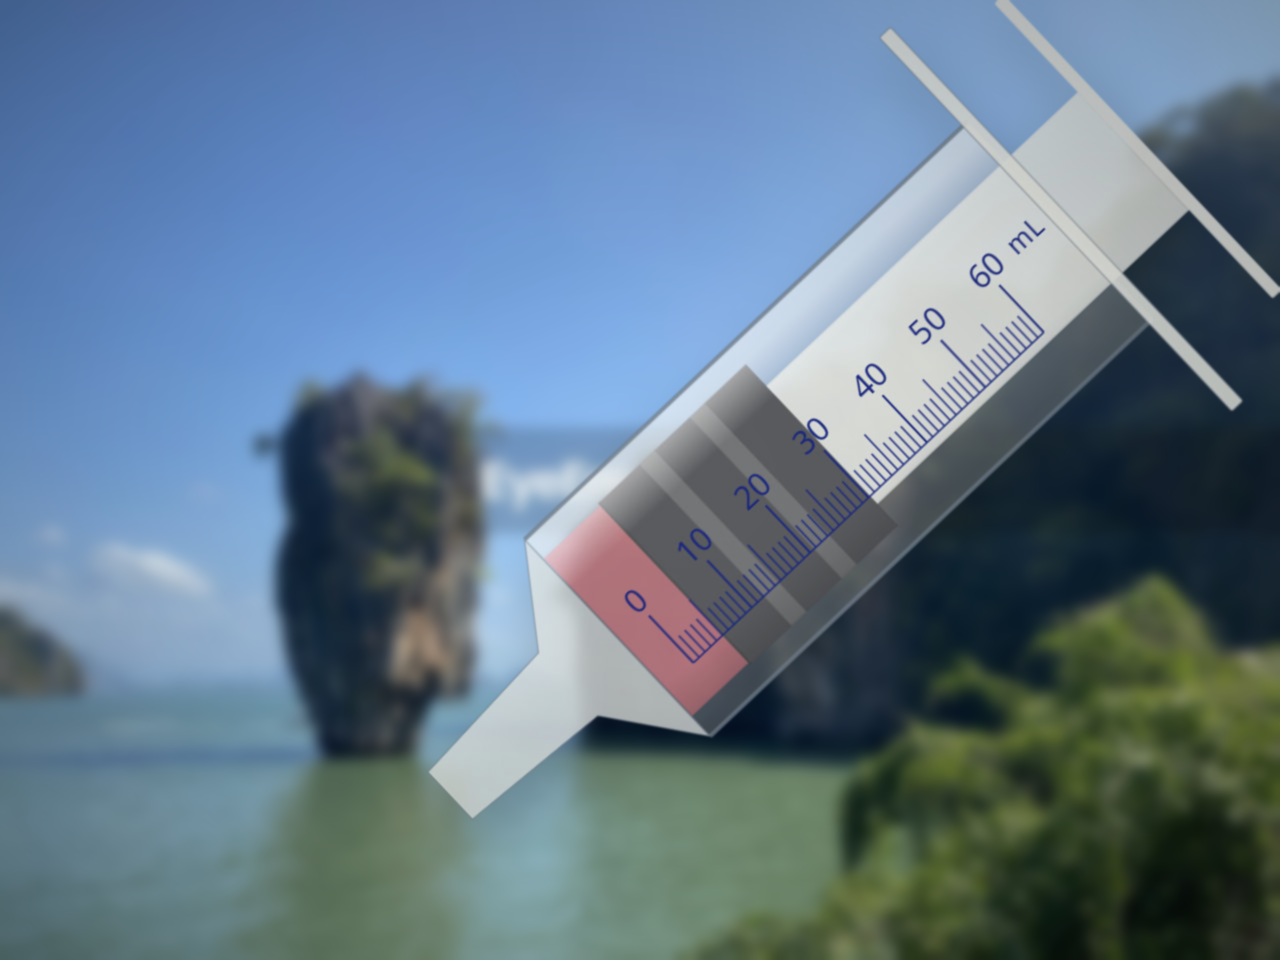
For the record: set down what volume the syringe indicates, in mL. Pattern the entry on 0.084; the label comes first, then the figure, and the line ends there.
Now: 5
